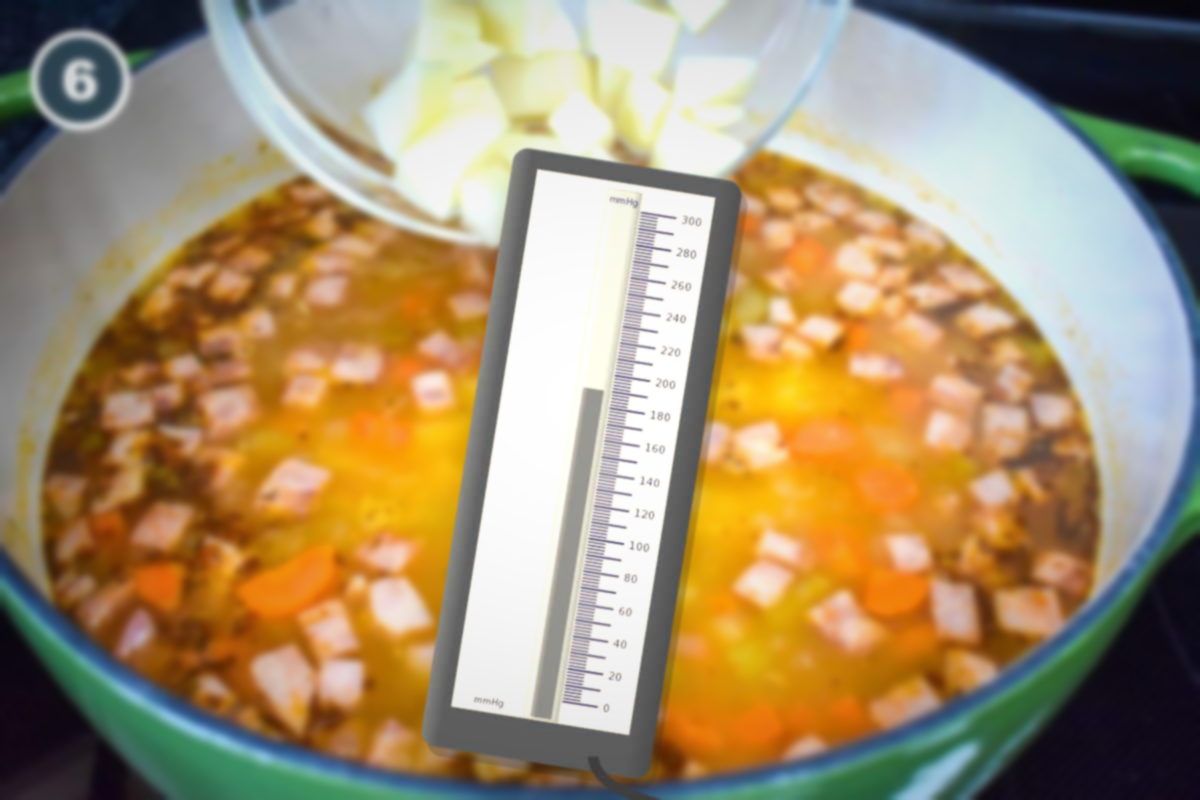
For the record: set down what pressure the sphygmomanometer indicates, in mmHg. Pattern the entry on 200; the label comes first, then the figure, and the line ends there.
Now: 190
